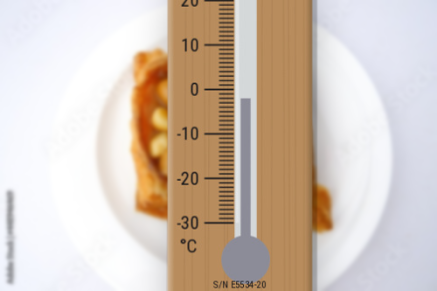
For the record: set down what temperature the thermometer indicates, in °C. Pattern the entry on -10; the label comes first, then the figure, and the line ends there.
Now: -2
